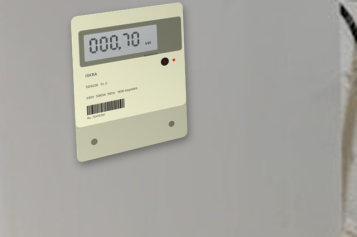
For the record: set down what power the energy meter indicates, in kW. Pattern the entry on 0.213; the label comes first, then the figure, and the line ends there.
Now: 0.70
